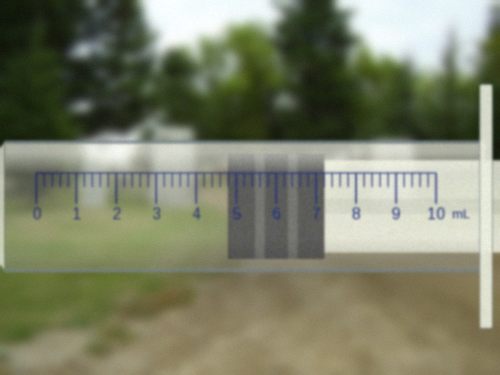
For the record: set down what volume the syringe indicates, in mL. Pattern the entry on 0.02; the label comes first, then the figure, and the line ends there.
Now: 4.8
